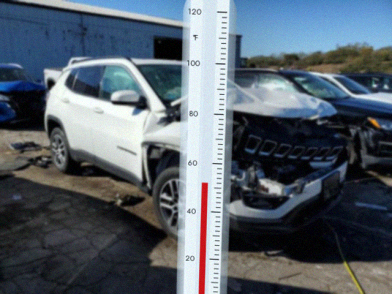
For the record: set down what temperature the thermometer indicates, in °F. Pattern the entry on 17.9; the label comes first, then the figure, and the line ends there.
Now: 52
